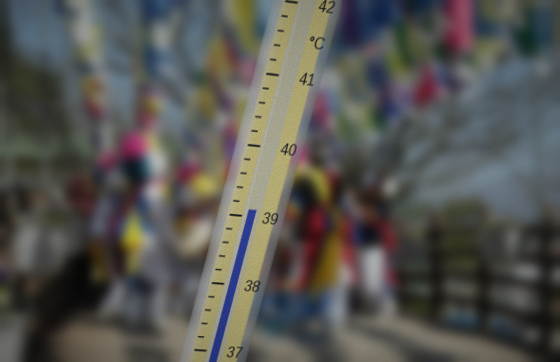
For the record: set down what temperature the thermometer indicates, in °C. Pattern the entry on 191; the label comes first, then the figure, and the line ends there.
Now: 39.1
